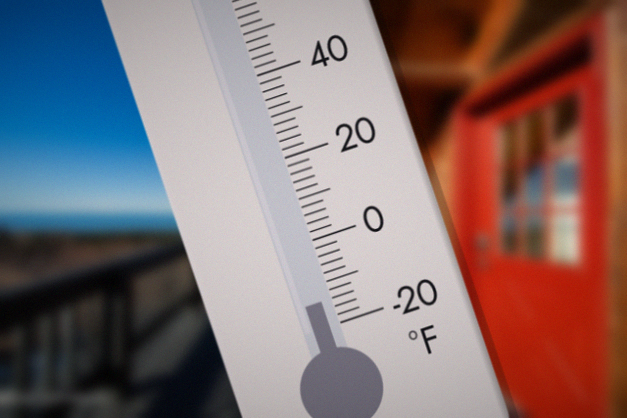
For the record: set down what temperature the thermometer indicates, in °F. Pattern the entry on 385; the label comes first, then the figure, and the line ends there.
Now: -14
